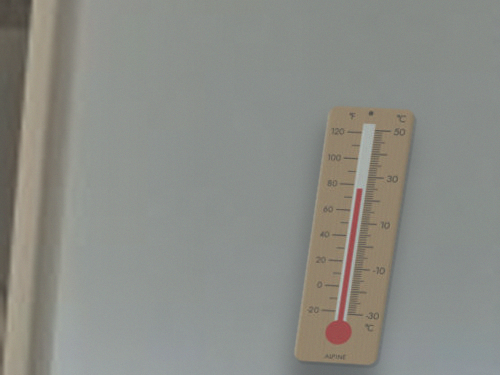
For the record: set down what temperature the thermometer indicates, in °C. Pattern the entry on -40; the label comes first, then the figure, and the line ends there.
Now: 25
